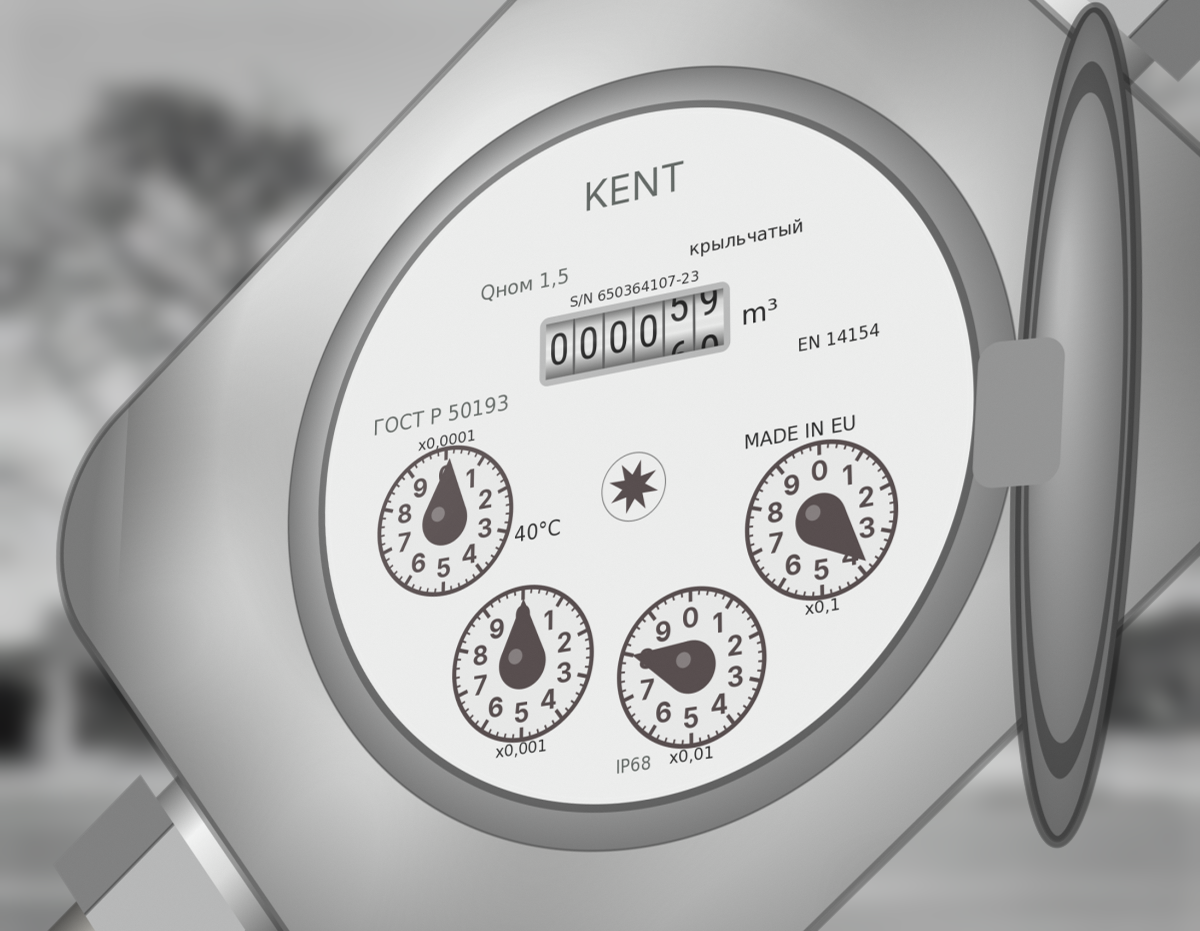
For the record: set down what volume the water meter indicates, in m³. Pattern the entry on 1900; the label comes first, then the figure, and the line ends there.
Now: 59.3800
